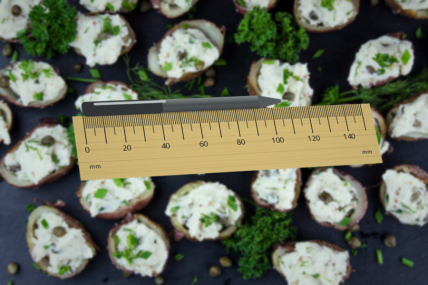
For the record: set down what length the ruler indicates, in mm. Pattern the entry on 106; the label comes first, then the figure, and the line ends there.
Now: 110
